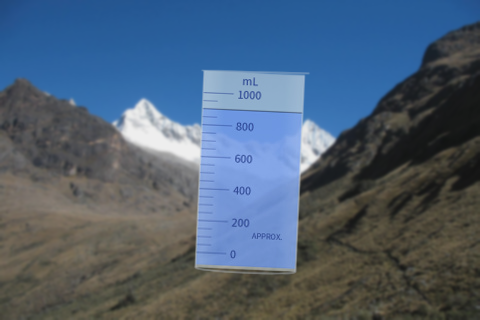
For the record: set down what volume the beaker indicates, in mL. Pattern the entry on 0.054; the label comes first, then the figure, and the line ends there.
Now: 900
